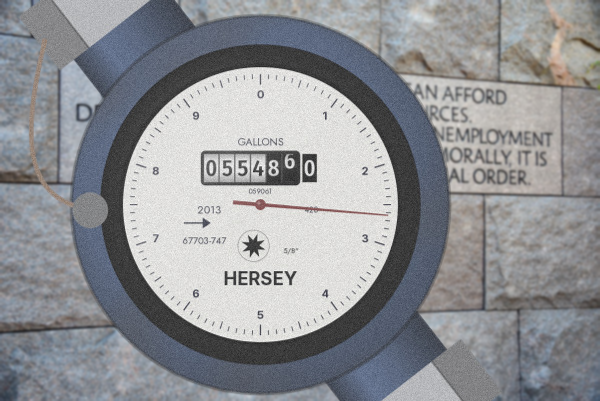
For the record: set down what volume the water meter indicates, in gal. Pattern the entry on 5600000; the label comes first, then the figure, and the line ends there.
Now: 554862.6
